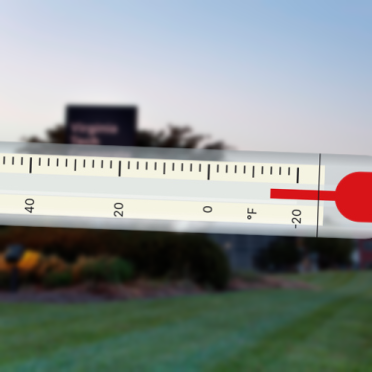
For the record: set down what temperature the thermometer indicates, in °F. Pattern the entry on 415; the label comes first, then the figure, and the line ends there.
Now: -14
